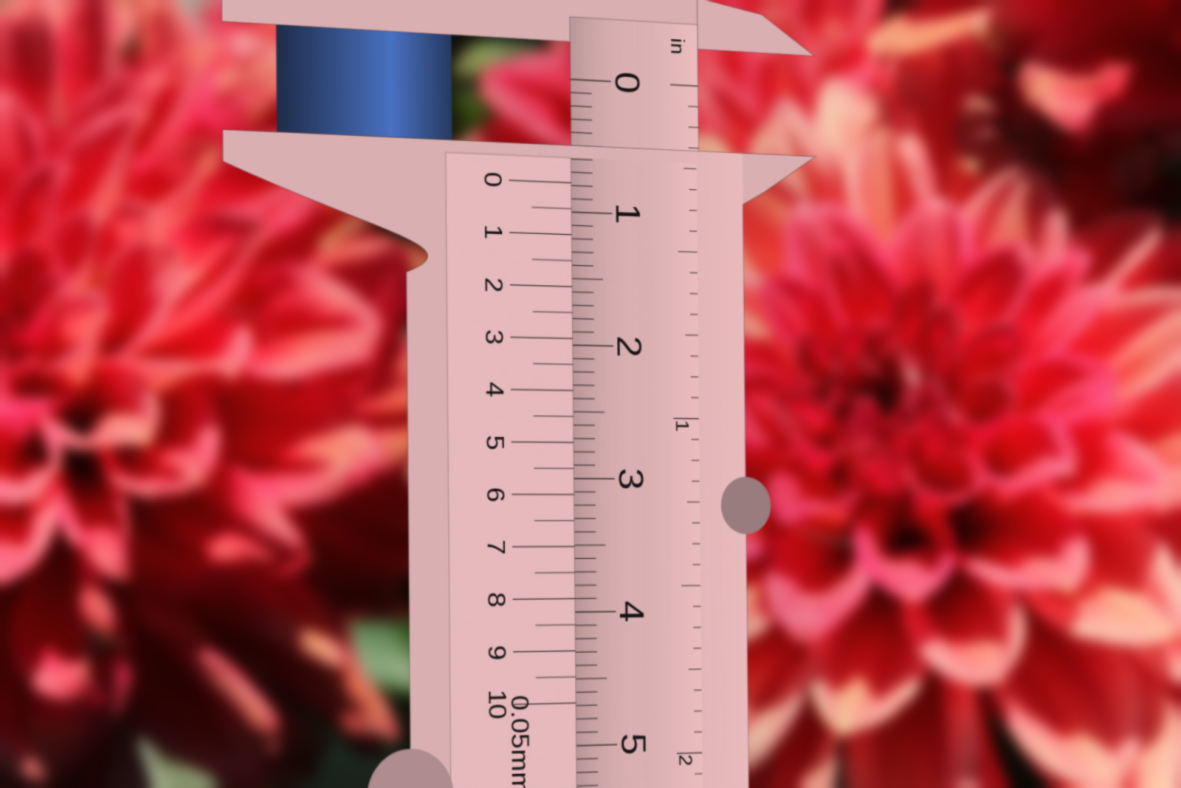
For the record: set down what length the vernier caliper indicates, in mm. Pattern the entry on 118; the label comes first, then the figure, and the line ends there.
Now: 7.8
